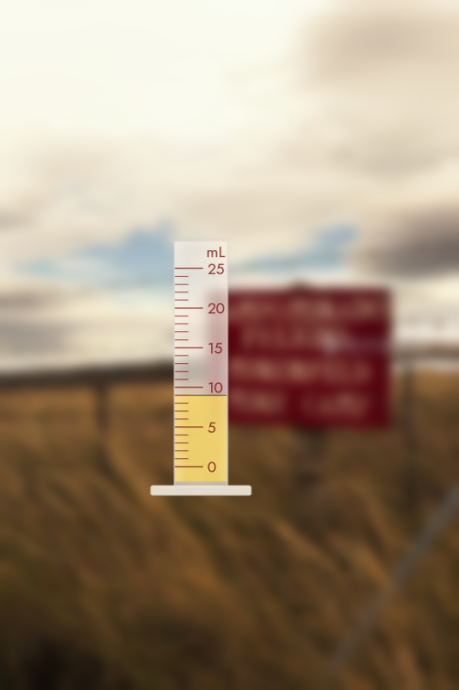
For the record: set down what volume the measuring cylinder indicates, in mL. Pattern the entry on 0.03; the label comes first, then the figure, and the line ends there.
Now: 9
